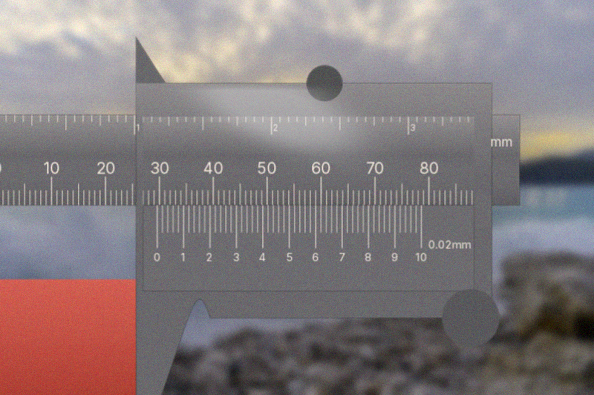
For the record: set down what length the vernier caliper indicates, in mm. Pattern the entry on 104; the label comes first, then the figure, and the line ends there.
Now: 29.6
